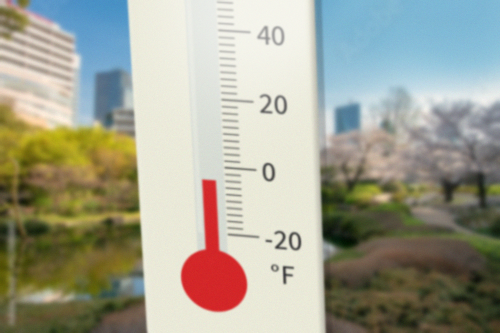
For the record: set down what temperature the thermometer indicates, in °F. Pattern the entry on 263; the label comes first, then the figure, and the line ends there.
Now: -4
